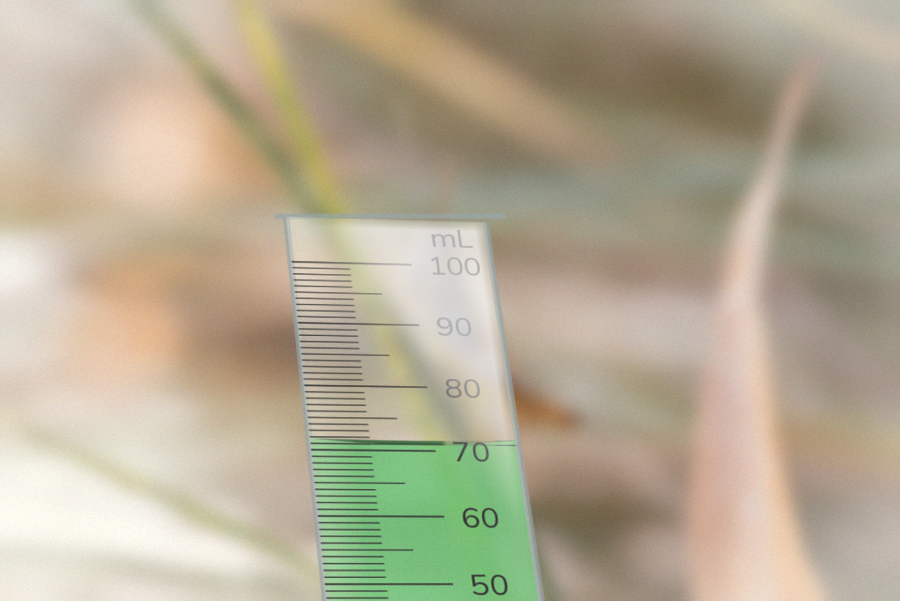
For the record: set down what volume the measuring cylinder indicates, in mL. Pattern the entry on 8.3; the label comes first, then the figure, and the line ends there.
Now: 71
